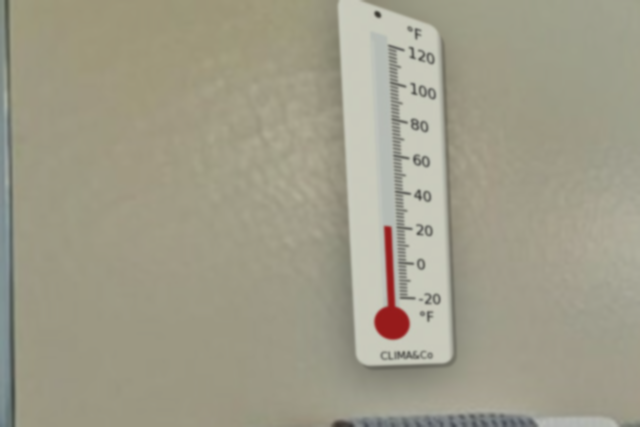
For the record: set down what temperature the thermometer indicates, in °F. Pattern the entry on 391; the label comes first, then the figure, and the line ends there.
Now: 20
